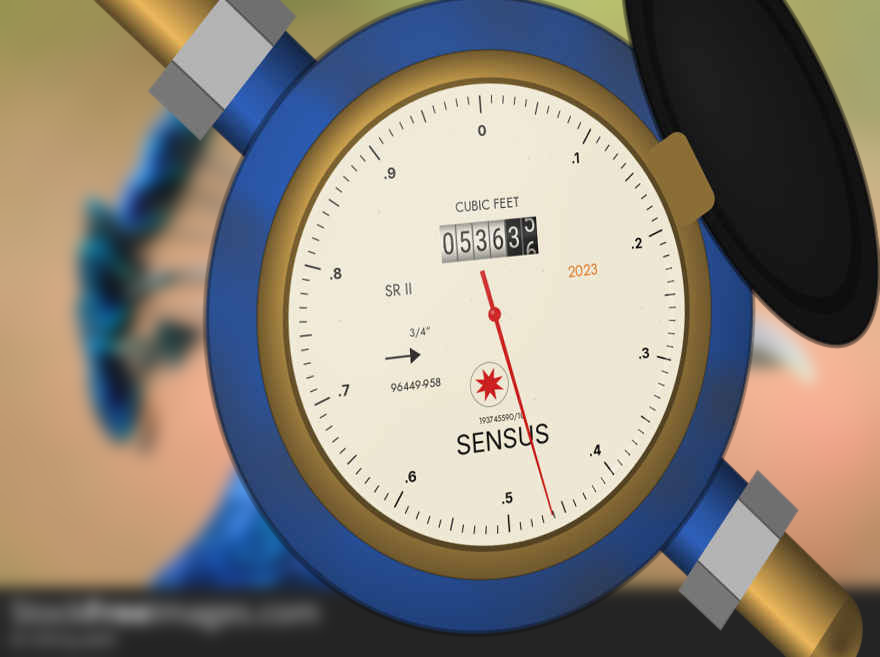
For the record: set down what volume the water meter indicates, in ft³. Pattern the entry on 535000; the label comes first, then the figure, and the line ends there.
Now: 53635.46
